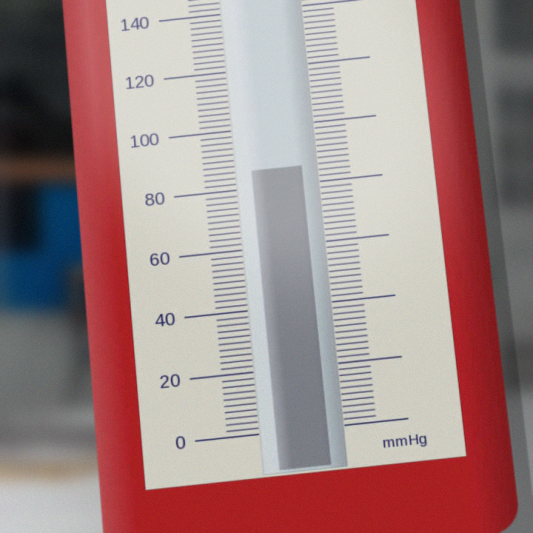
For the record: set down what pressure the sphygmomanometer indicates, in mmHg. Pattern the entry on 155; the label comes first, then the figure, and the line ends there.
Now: 86
